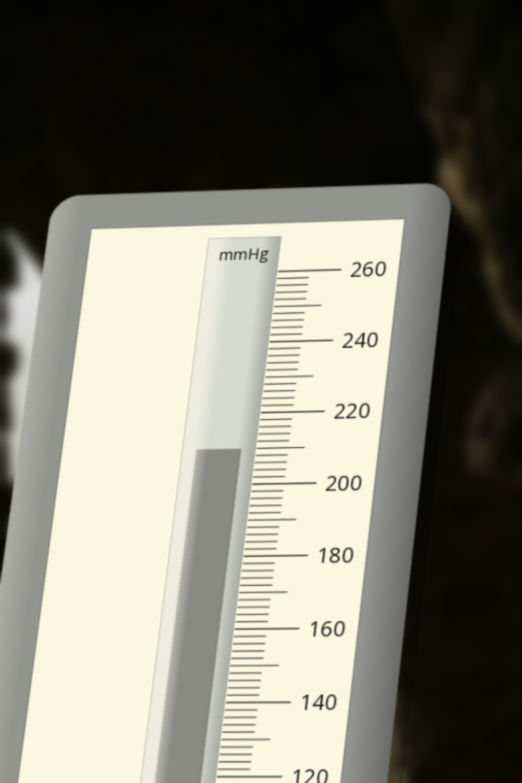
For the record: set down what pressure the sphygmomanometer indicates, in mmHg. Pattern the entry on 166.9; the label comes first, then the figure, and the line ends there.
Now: 210
